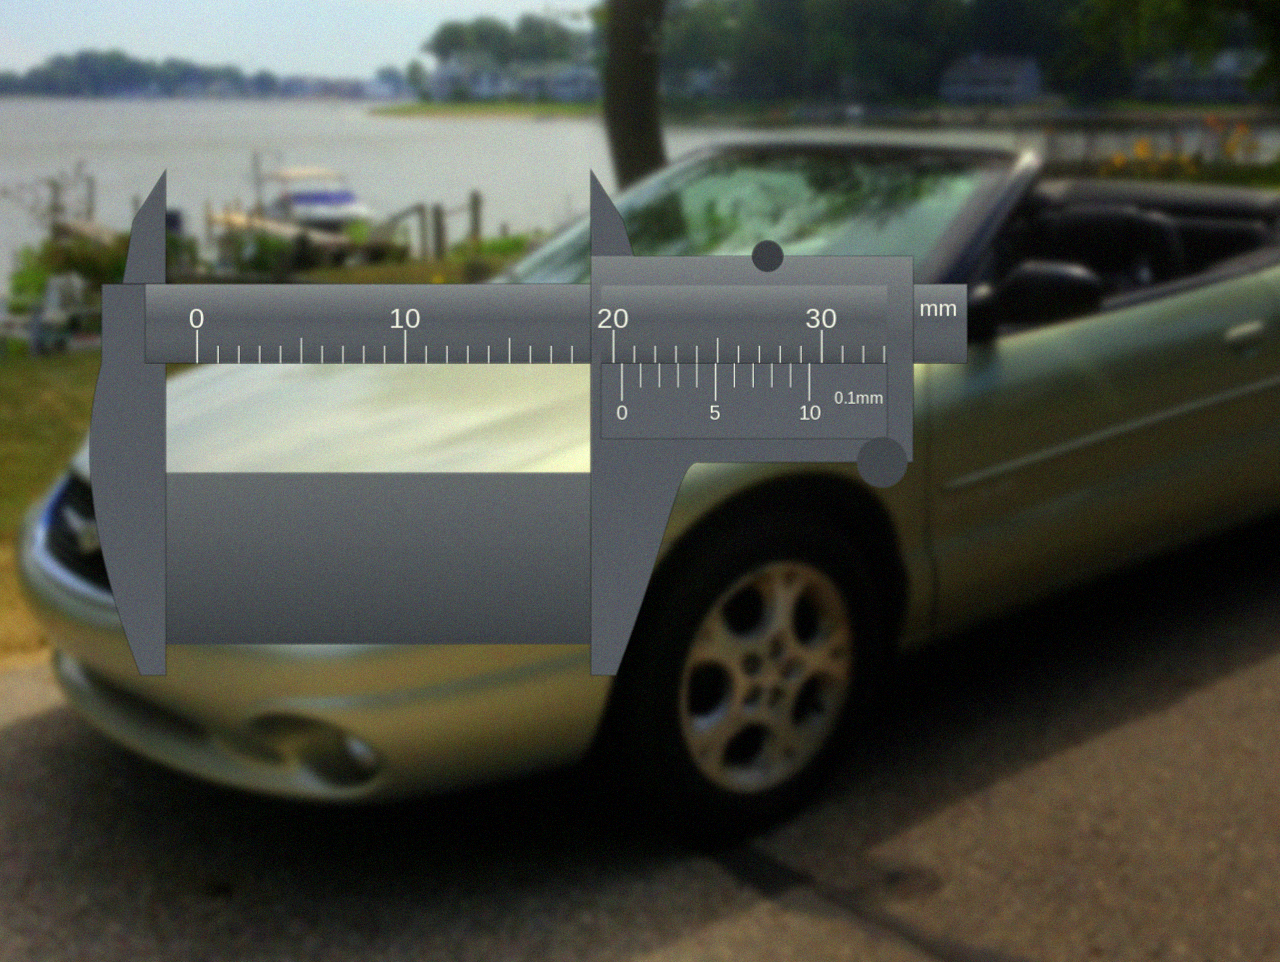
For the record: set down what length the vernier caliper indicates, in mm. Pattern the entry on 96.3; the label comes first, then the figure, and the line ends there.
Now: 20.4
